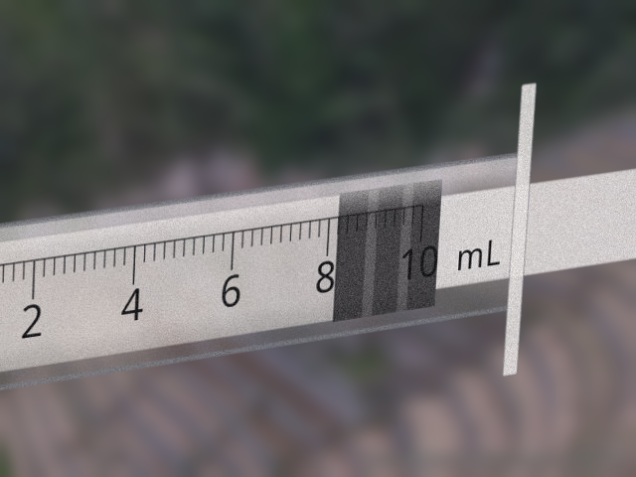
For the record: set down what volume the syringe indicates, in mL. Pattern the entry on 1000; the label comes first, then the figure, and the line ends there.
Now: 8.2
